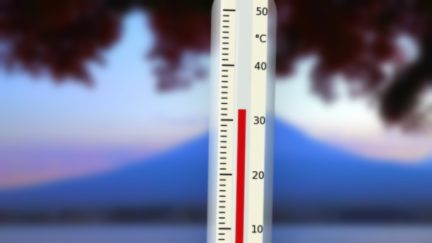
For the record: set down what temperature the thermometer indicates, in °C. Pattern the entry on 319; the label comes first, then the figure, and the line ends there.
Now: 32
